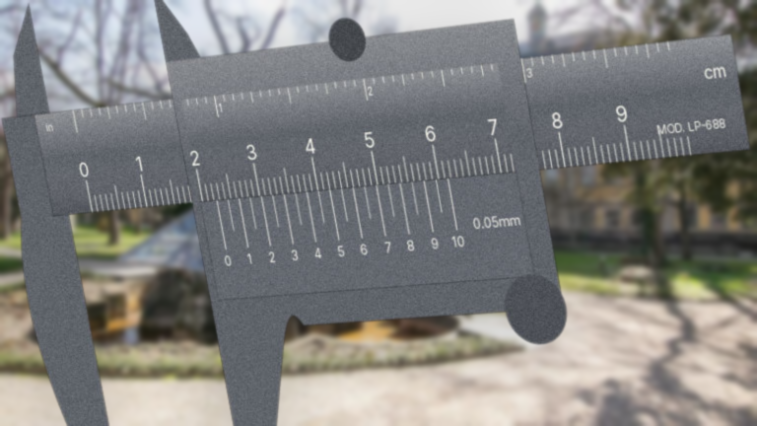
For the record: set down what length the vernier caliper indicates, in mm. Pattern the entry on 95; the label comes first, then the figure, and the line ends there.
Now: 22.5
